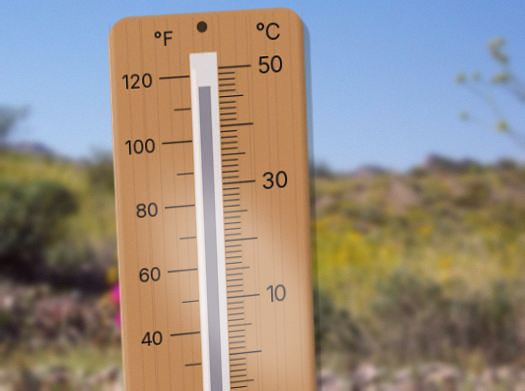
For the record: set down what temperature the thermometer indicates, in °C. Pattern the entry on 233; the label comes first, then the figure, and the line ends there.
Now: 47
